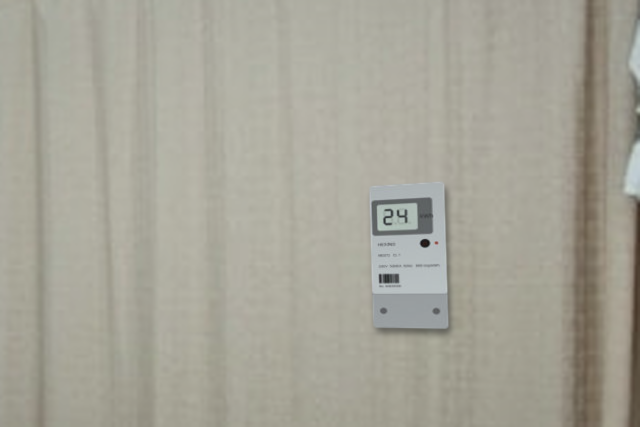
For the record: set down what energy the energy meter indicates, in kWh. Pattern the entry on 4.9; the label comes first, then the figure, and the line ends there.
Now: 24
